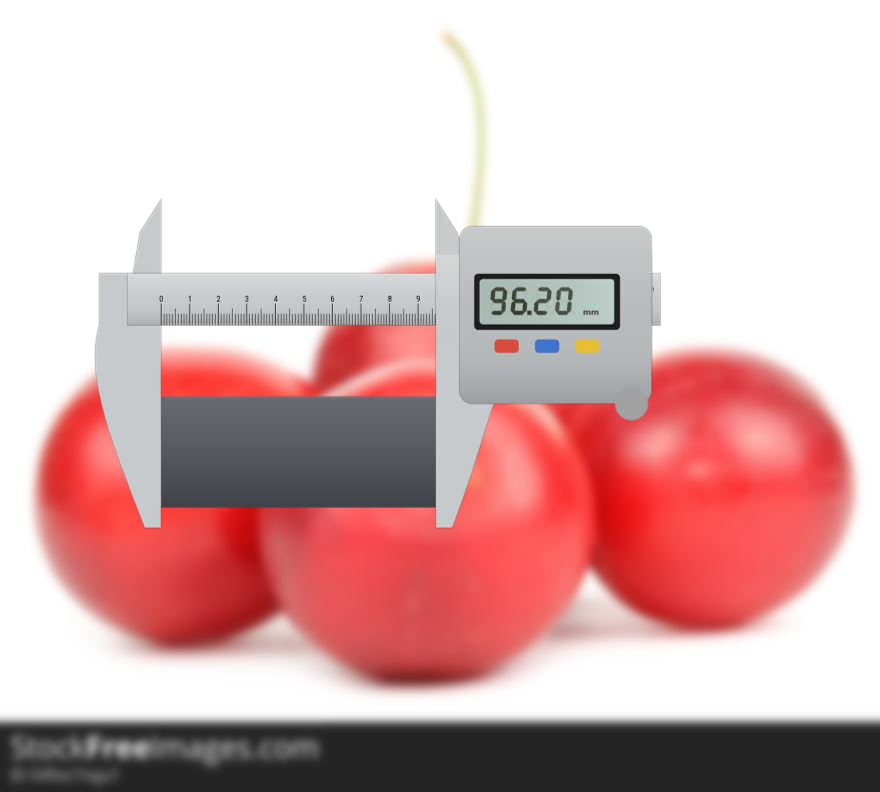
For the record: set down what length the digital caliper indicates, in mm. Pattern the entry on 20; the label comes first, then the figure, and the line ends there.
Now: 96.20
